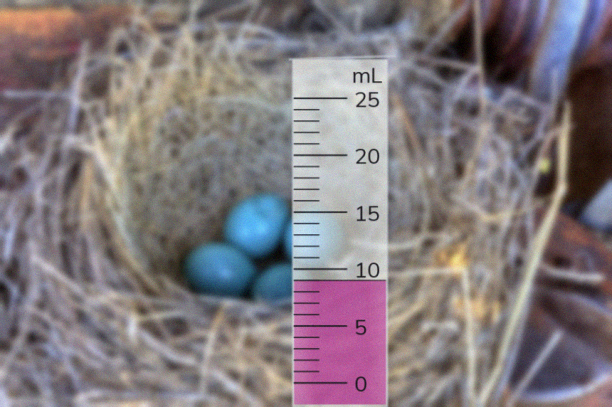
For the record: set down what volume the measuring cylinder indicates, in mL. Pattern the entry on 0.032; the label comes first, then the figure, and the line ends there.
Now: 9
